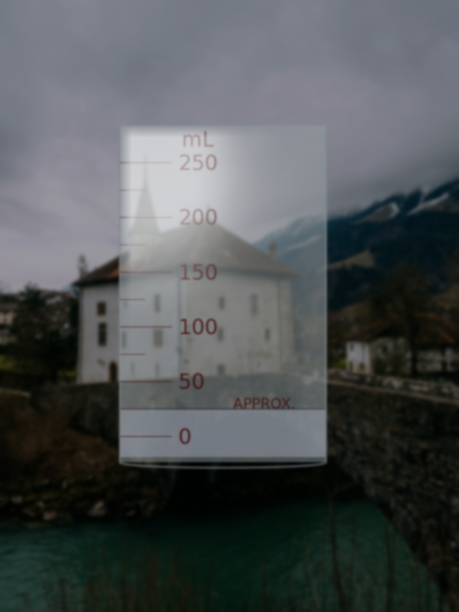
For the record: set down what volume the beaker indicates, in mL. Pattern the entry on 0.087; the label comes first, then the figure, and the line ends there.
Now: 25
